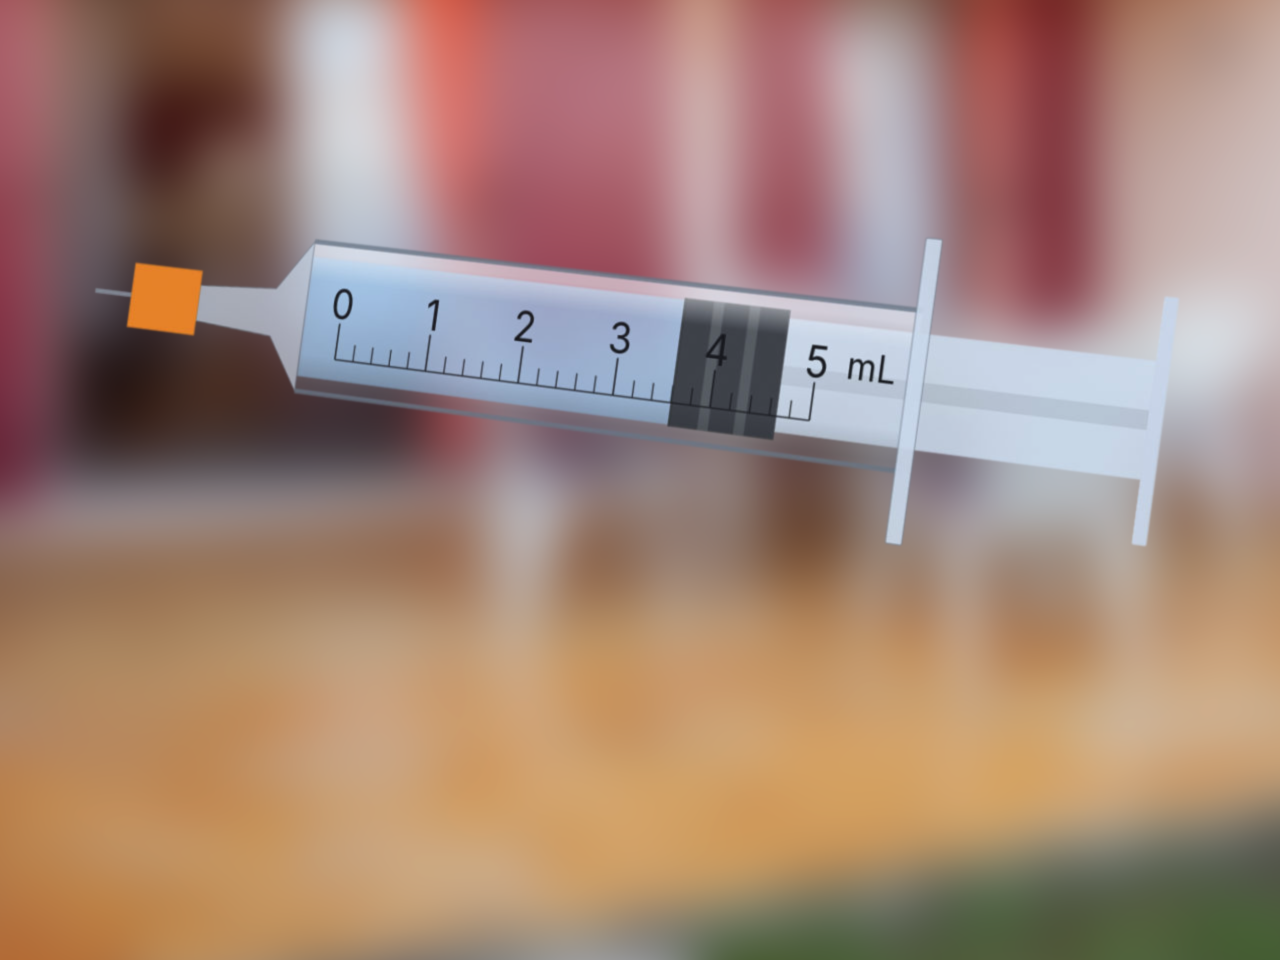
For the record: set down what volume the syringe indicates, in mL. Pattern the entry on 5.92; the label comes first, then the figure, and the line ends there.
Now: 3.6
